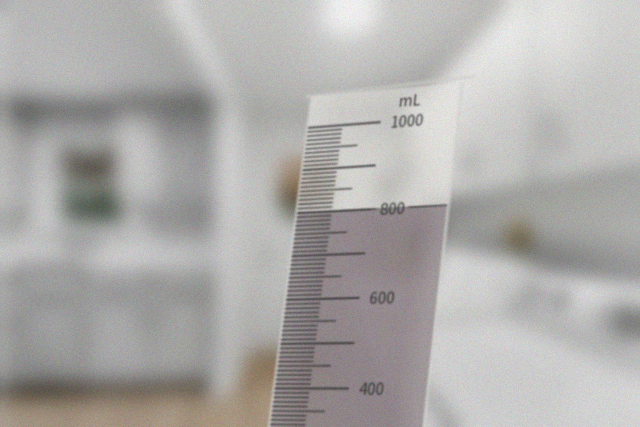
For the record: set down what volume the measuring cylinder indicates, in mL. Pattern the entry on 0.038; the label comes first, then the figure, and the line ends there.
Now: 800
